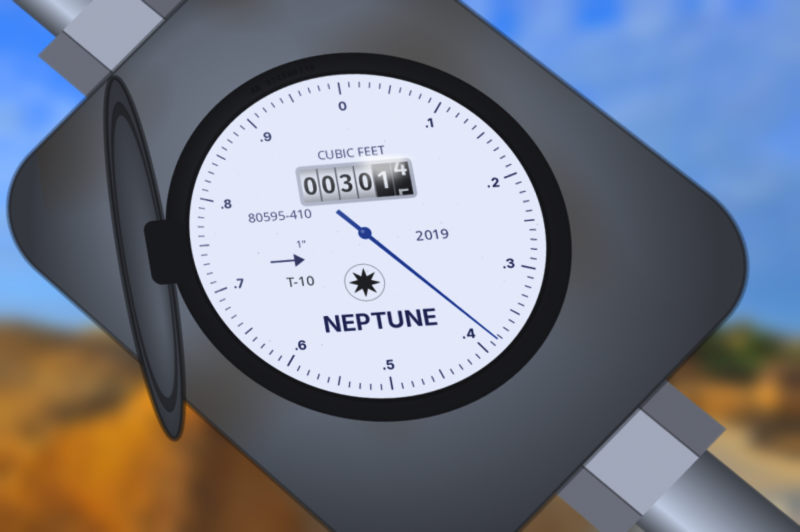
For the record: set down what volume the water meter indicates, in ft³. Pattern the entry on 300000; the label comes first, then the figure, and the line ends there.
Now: 3014.38
